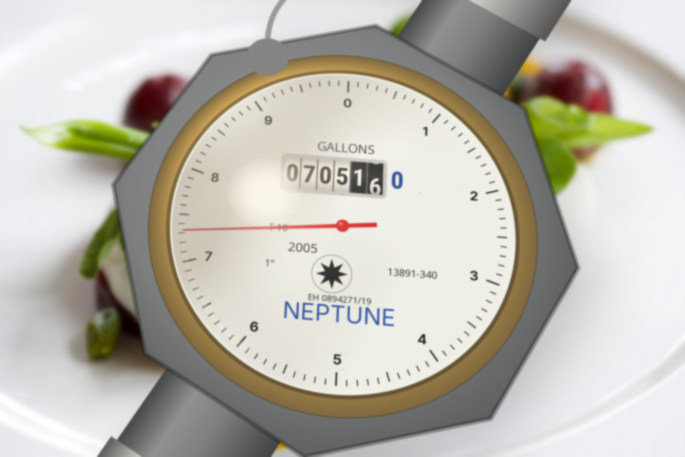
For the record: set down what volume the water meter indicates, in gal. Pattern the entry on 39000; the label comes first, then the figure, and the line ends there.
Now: 705157.3
